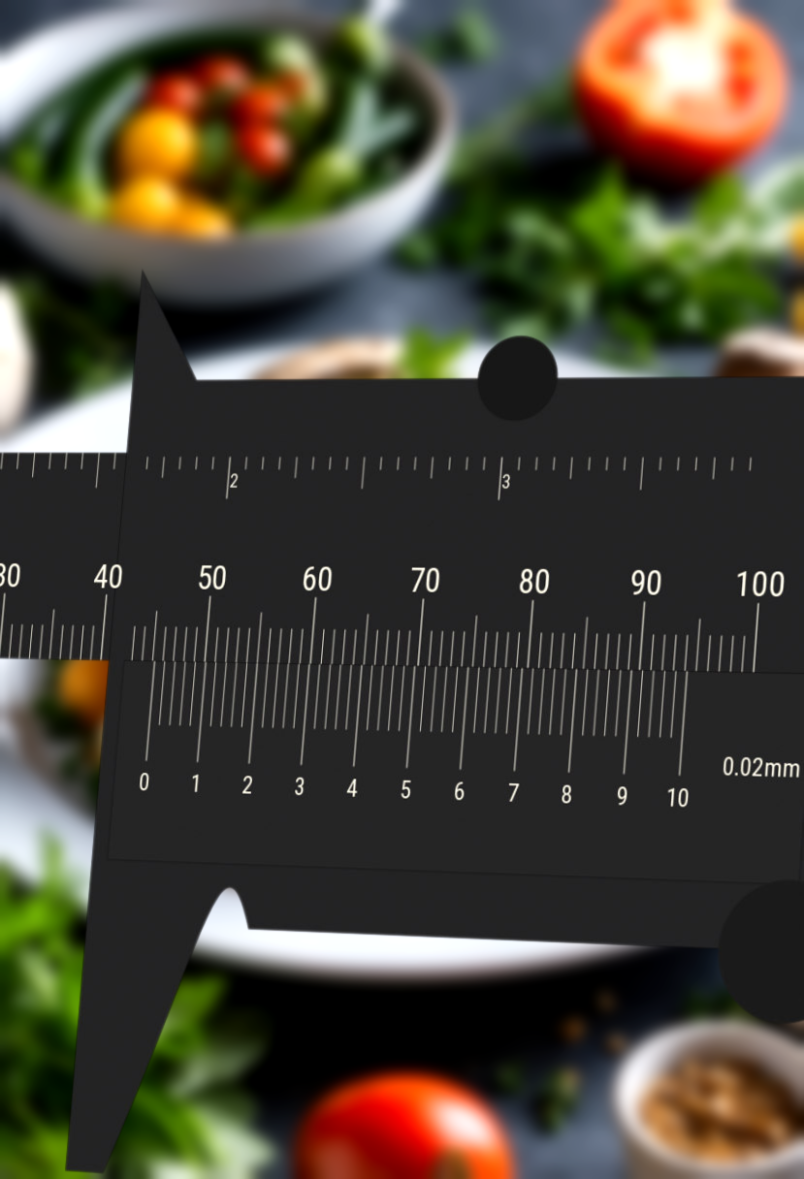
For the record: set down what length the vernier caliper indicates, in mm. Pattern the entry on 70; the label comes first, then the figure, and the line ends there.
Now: 45.2
